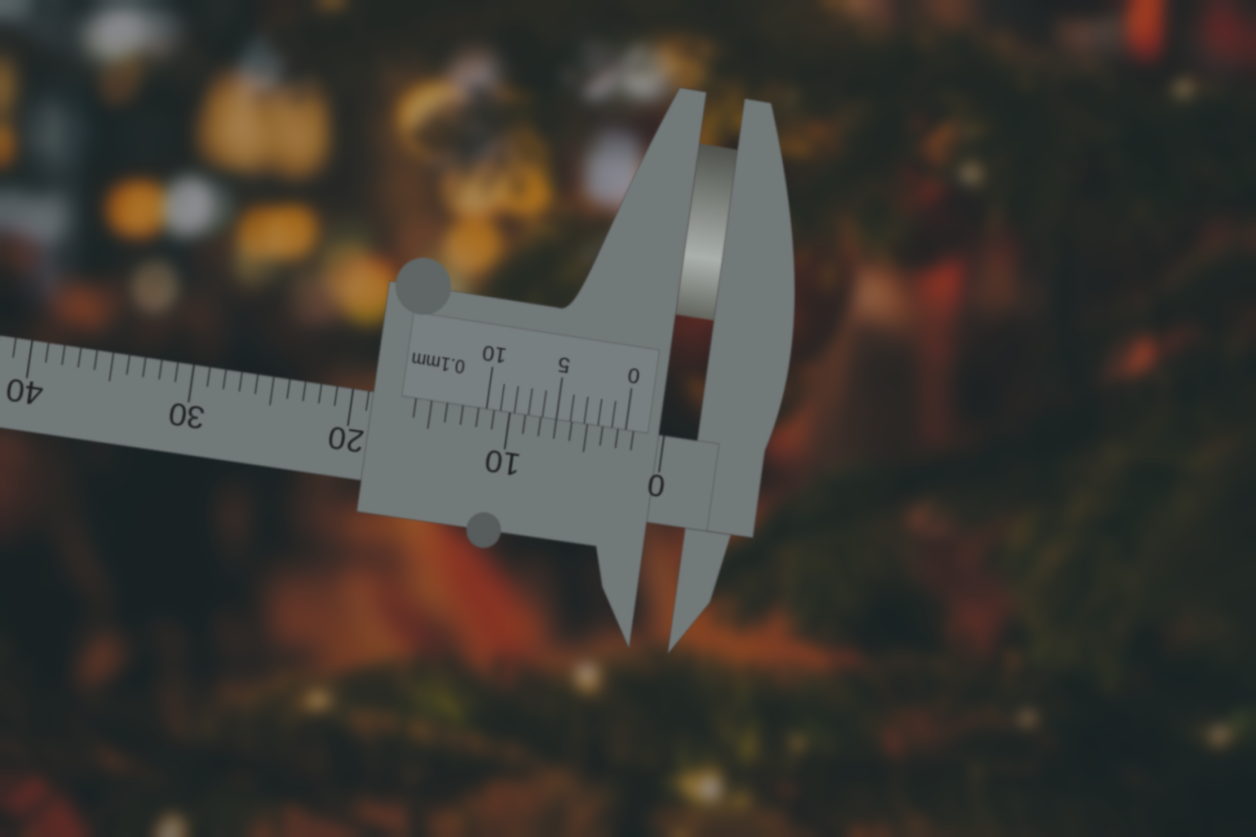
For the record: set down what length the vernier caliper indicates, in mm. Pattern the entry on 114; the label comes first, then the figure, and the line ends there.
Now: 2.5
